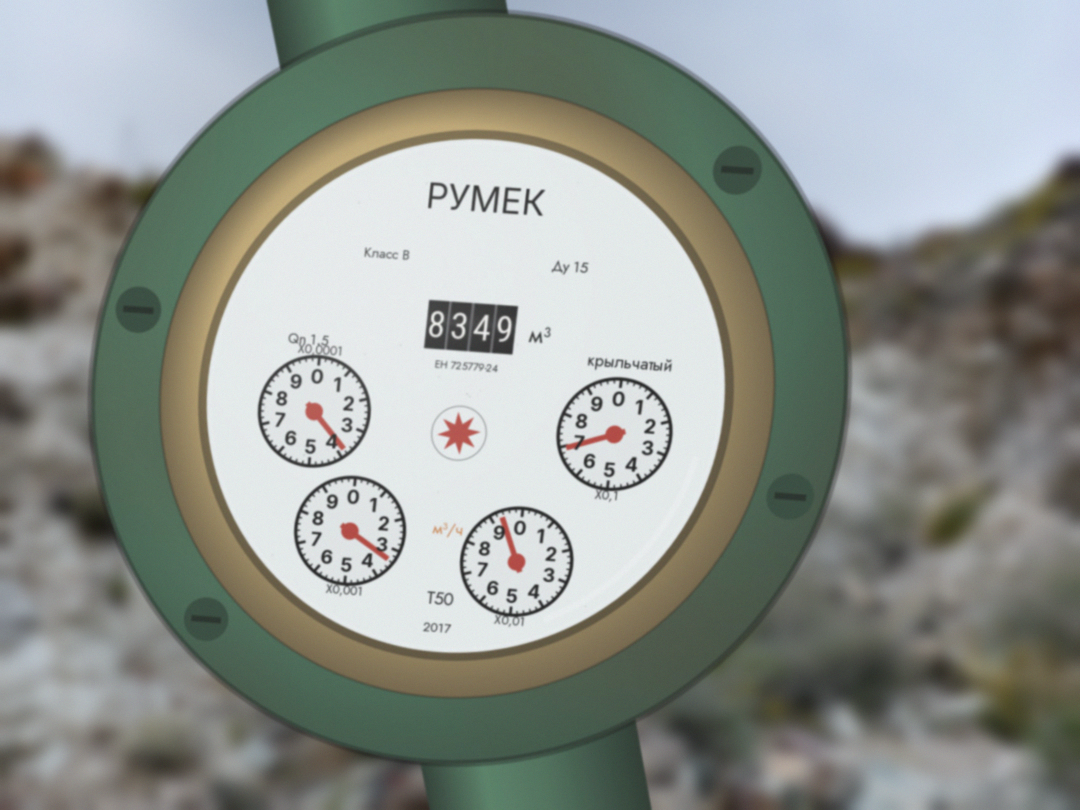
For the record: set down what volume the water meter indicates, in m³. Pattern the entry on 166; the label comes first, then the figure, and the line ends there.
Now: 8349.6933
